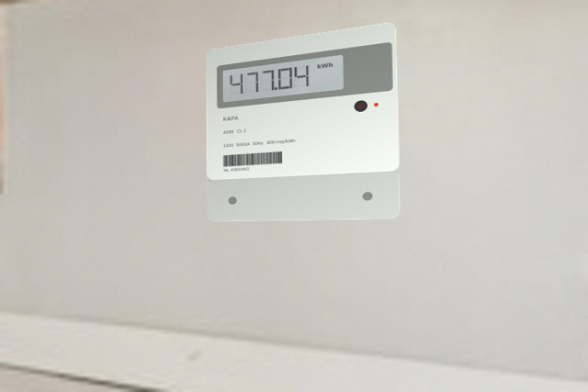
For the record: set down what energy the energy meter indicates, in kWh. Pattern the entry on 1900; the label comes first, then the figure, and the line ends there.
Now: 477.04
